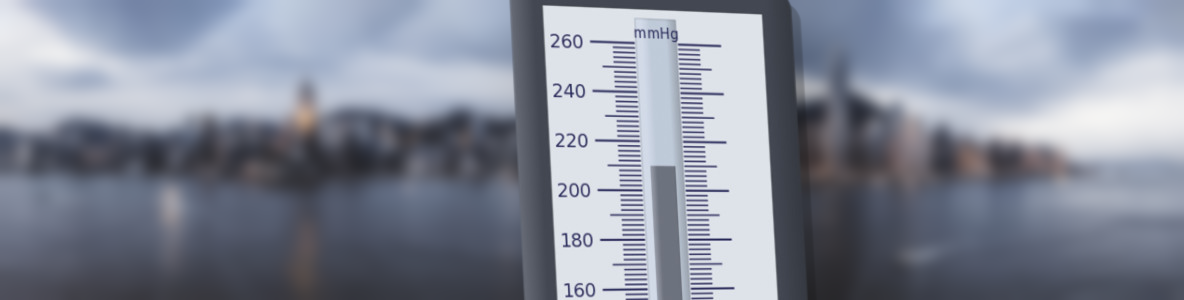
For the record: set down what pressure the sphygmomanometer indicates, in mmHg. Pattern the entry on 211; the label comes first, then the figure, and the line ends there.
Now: 210
